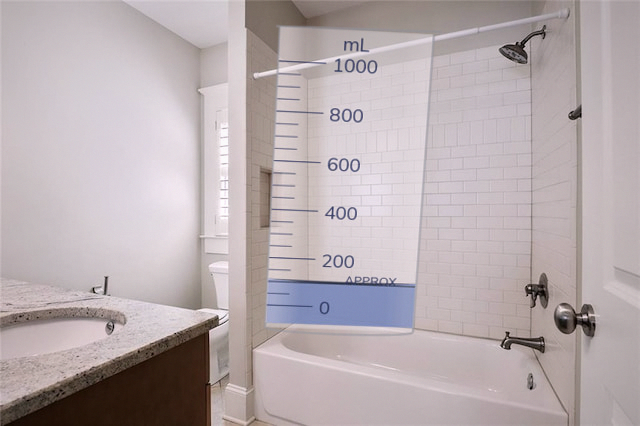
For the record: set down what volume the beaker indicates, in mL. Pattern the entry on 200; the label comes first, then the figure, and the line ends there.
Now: 100
